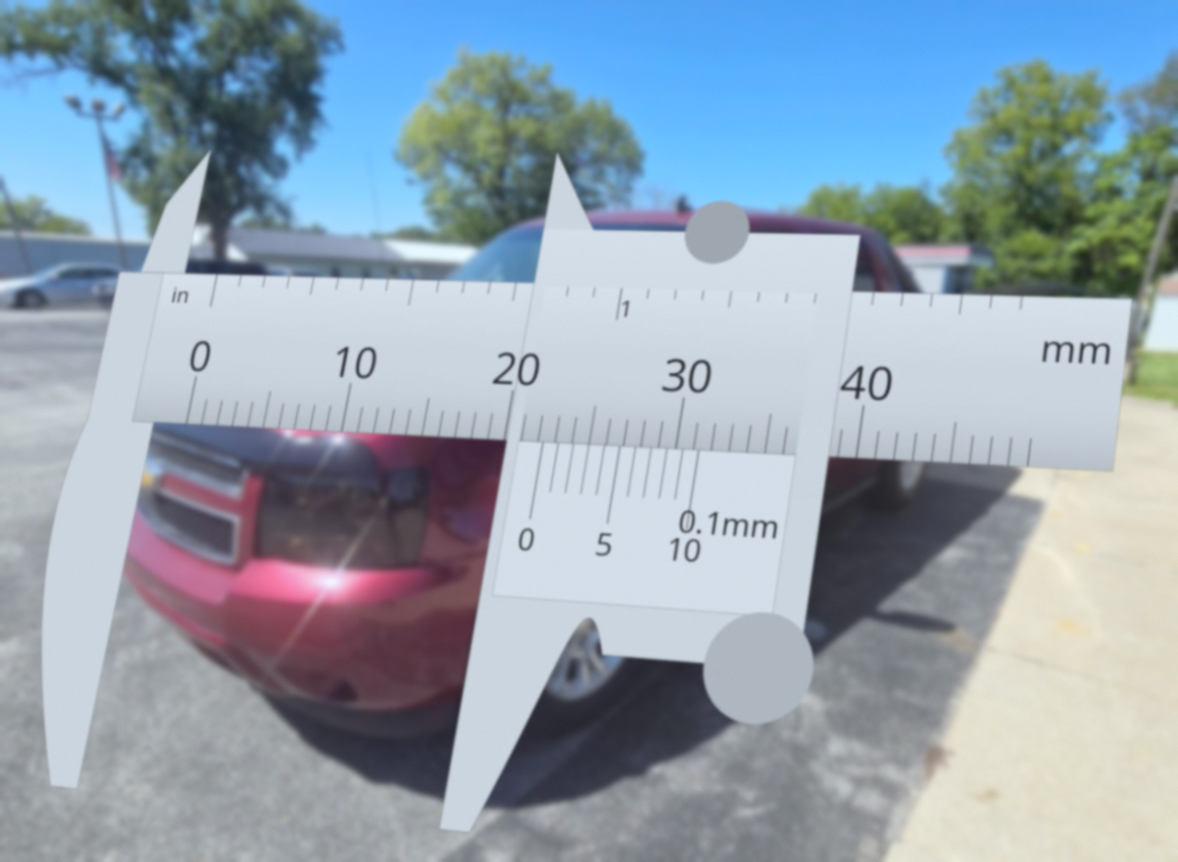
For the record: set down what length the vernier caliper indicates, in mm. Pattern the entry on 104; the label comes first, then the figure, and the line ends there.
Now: 22.3
